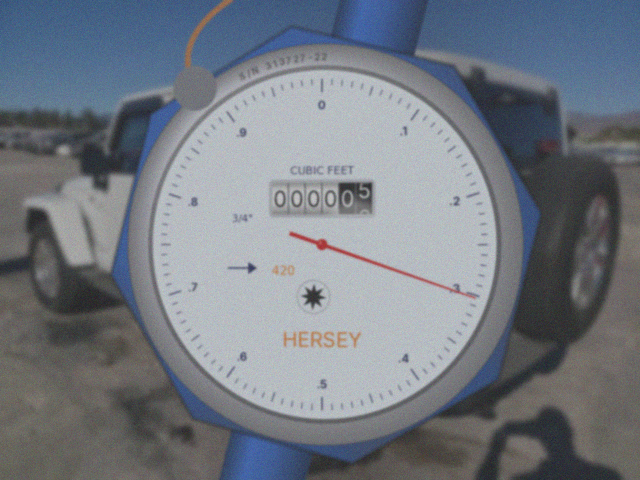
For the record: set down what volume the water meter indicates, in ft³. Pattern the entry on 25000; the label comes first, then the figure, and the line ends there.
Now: 5.30
